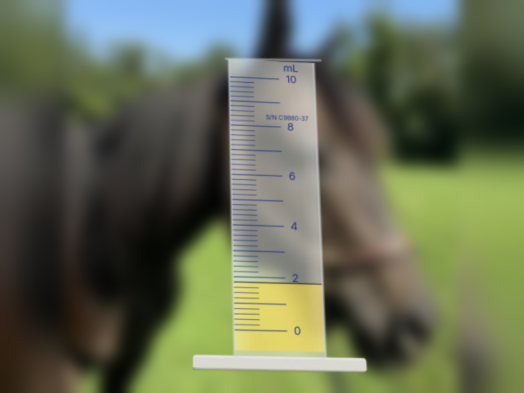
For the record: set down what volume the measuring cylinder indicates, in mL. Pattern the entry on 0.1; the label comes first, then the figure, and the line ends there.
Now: 1.8
